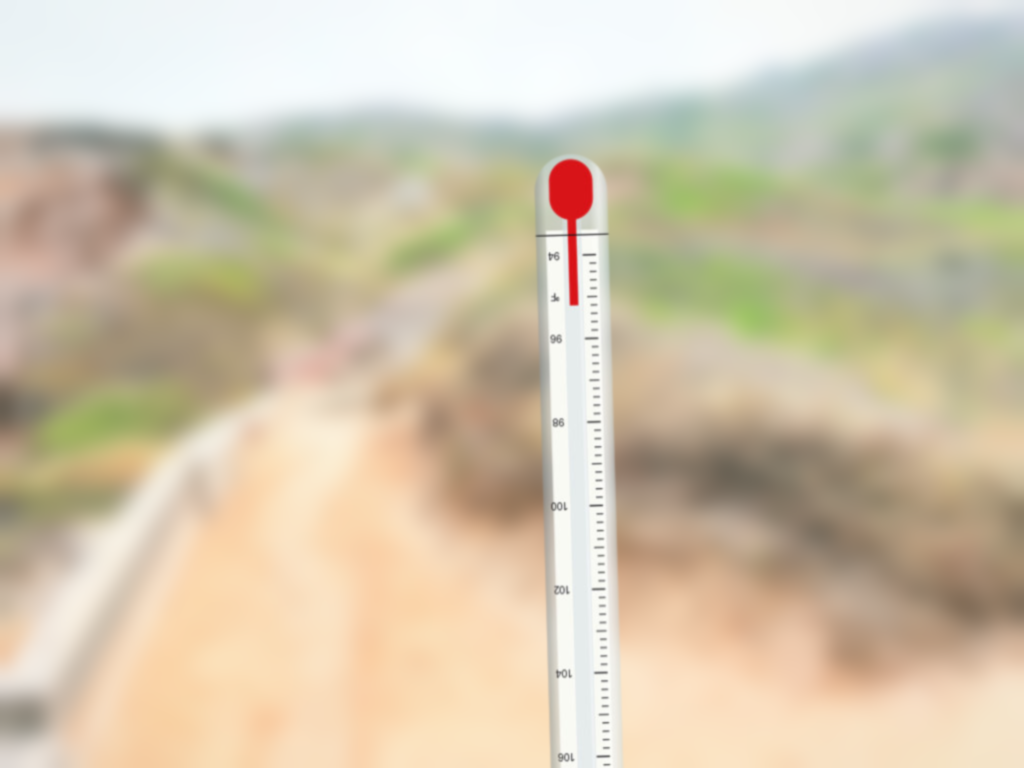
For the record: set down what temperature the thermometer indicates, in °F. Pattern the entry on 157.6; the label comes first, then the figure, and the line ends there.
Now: 95.2
